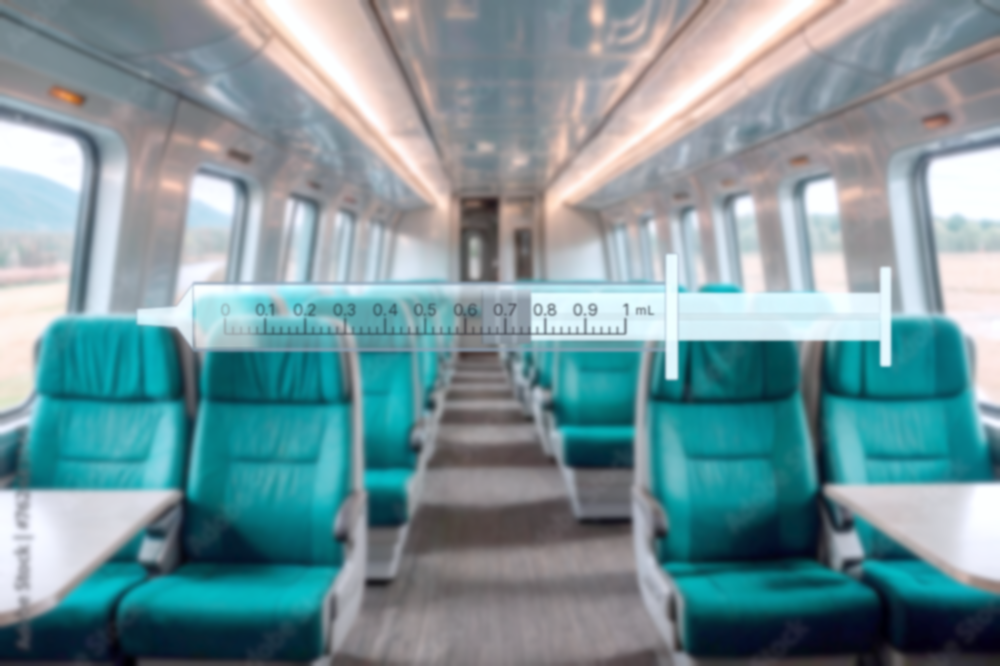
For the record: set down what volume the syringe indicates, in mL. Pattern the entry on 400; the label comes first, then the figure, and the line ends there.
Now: 0.64
